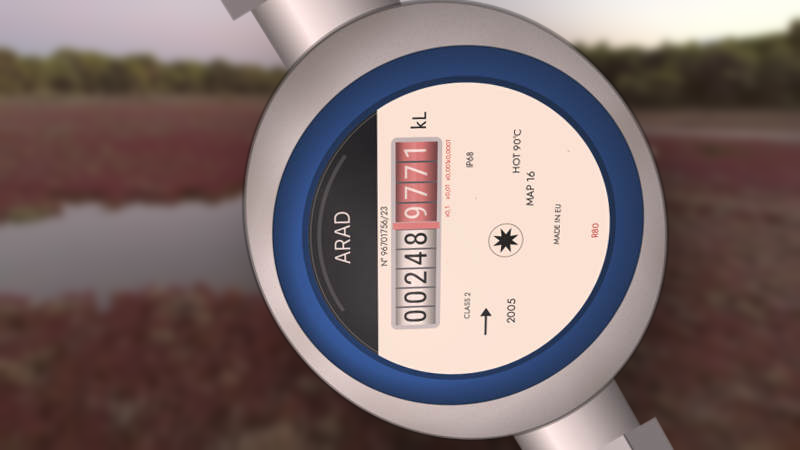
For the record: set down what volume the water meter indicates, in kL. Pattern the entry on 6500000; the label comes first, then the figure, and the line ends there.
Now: 248.9771
